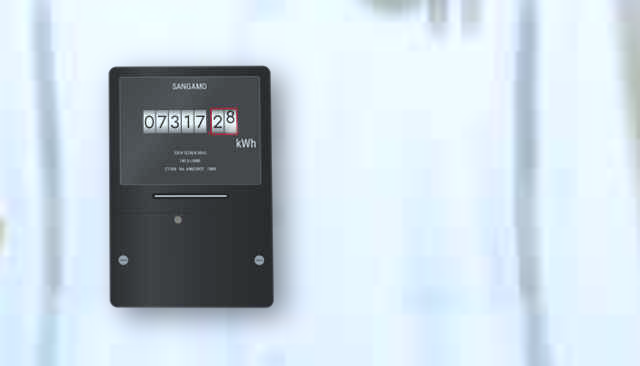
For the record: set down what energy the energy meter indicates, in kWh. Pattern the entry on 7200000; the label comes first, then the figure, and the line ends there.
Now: 7317.28
